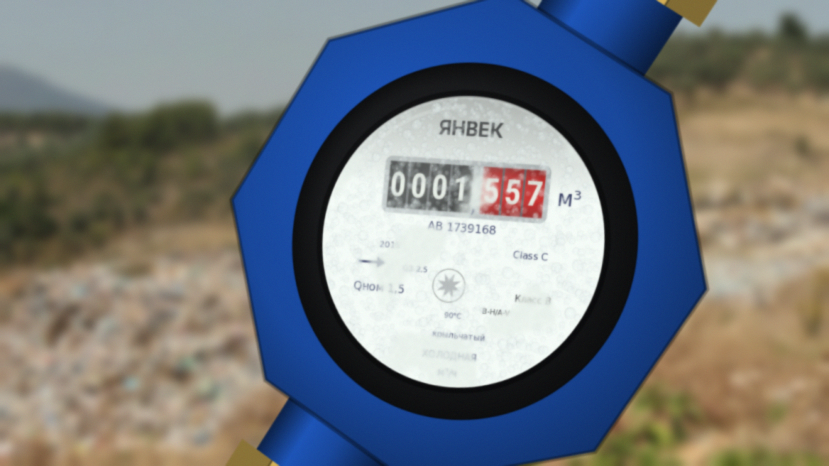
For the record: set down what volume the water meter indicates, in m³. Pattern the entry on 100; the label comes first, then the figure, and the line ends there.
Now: 1.557
